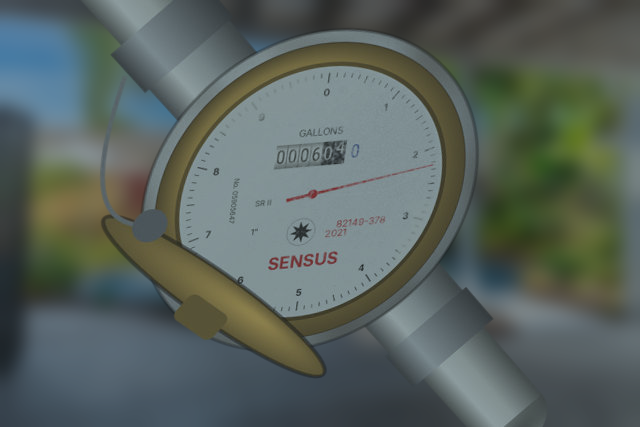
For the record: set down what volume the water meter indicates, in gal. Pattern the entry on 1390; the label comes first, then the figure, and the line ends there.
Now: 6042.2
